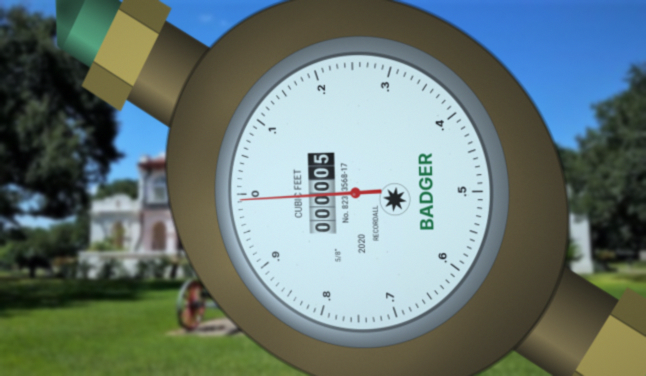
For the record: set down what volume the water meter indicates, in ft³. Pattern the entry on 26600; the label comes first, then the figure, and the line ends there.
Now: 4.99
